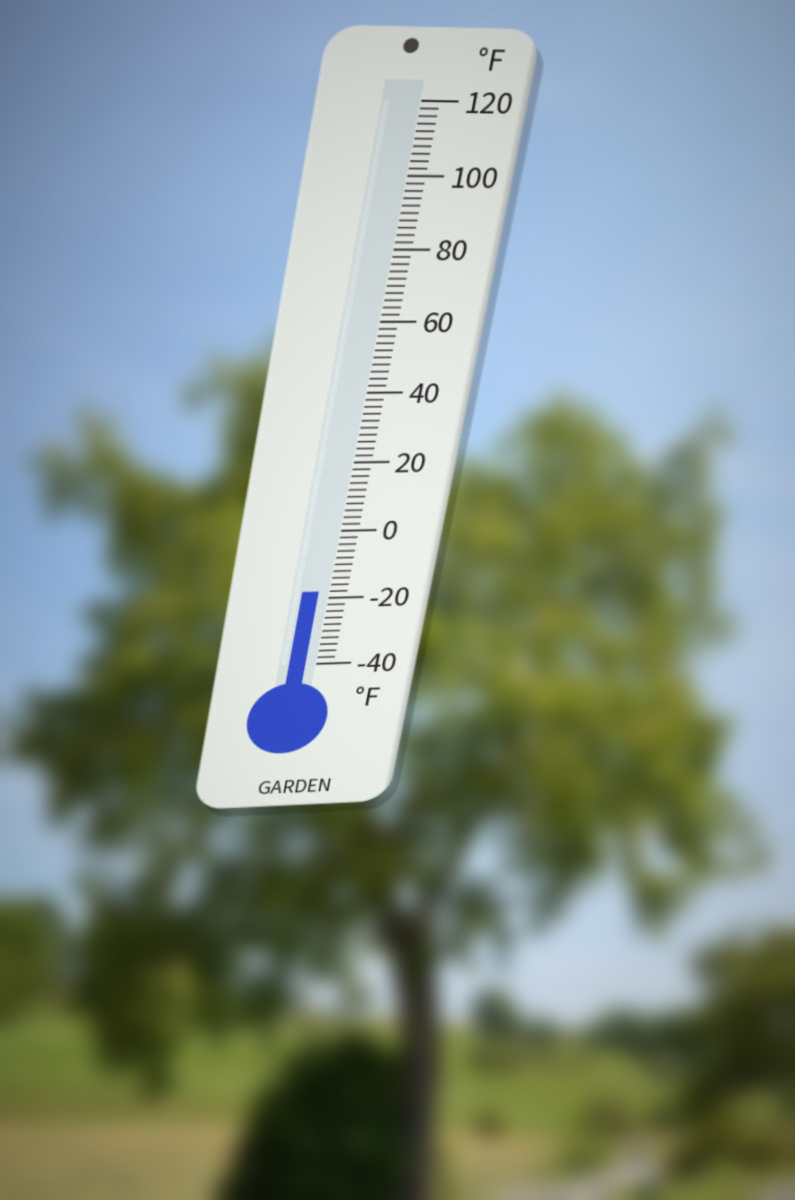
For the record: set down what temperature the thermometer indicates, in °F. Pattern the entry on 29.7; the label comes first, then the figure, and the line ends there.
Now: -18
